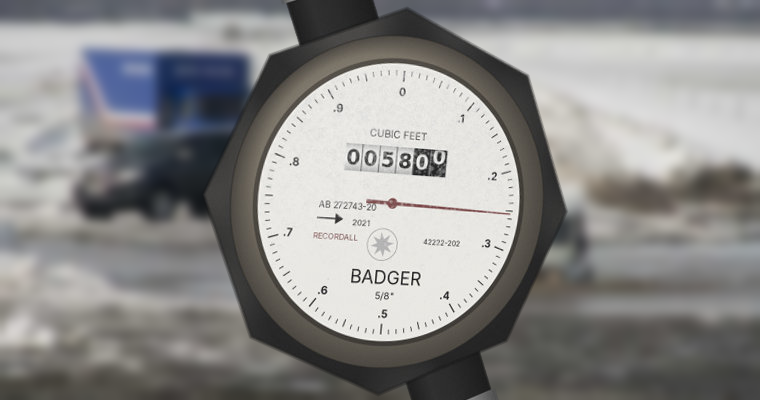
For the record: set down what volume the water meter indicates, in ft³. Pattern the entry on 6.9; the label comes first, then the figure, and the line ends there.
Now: 5800.25
